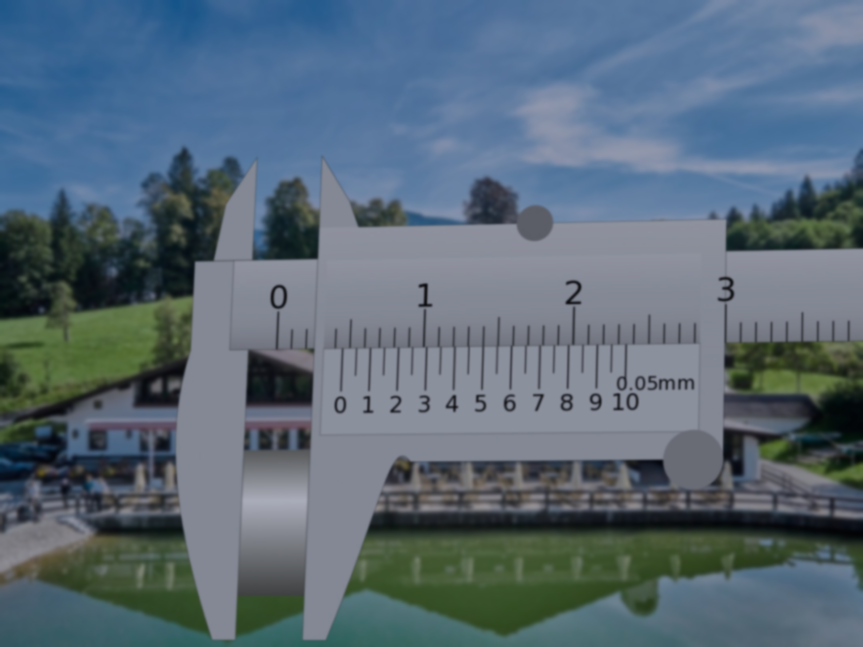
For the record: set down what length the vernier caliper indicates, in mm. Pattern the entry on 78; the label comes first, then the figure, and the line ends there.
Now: 4.5
